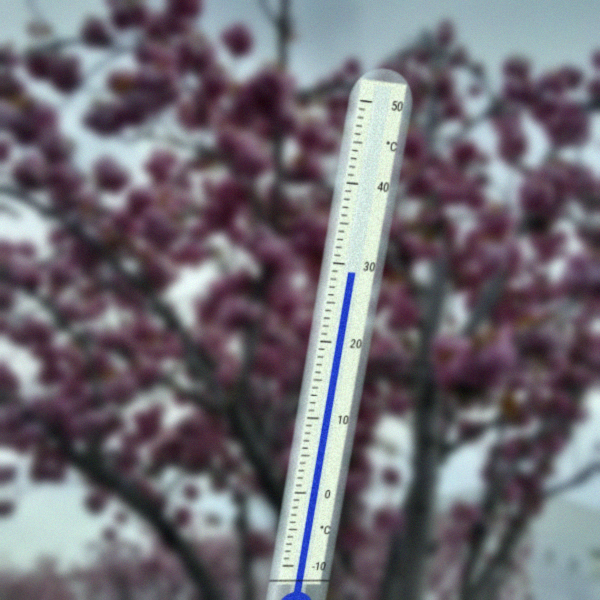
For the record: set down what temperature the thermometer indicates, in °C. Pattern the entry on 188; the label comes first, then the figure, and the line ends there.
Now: 29
